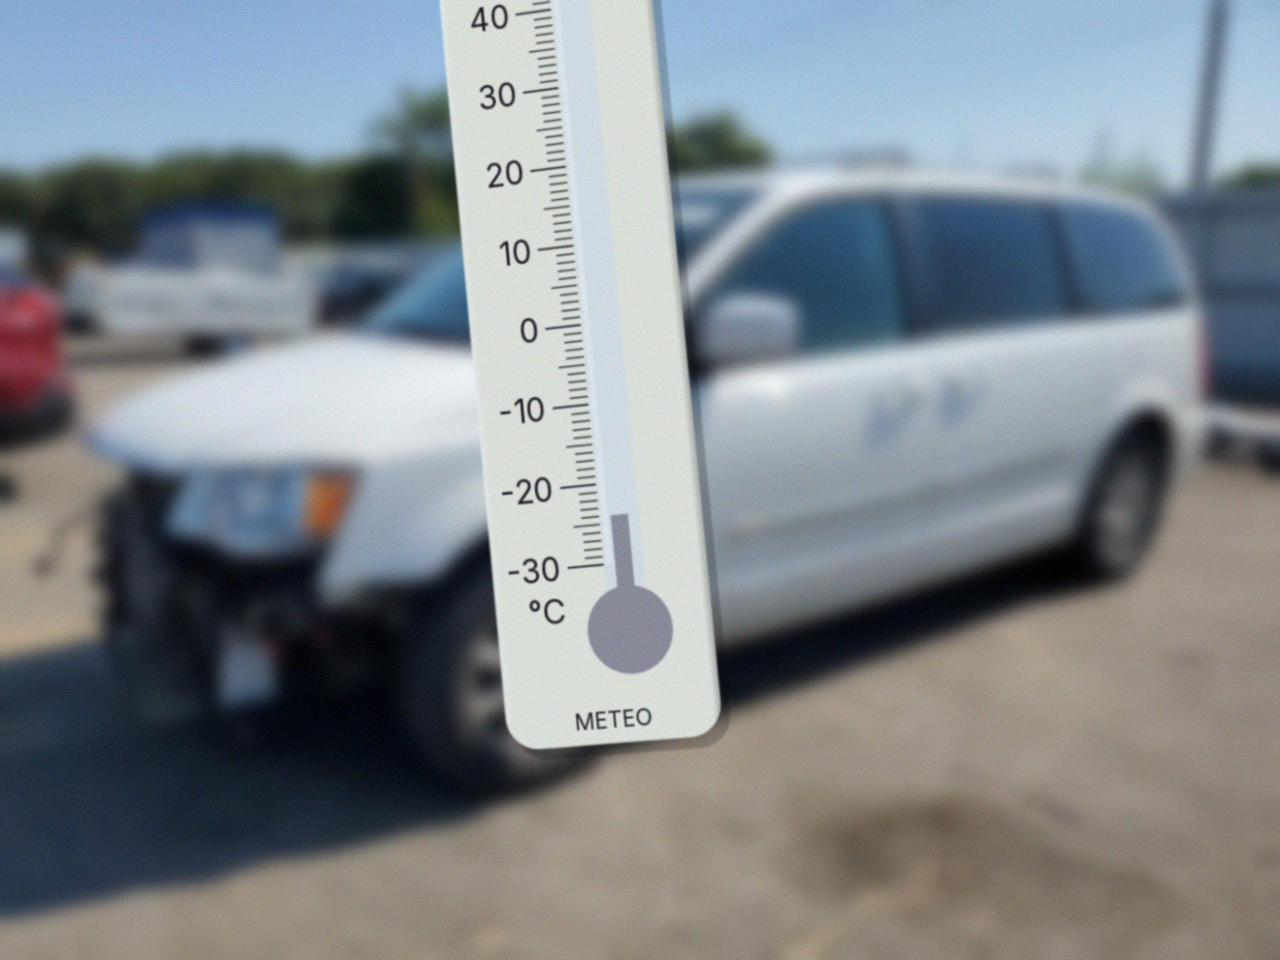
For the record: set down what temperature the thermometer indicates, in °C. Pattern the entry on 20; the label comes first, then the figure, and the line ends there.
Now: -24
